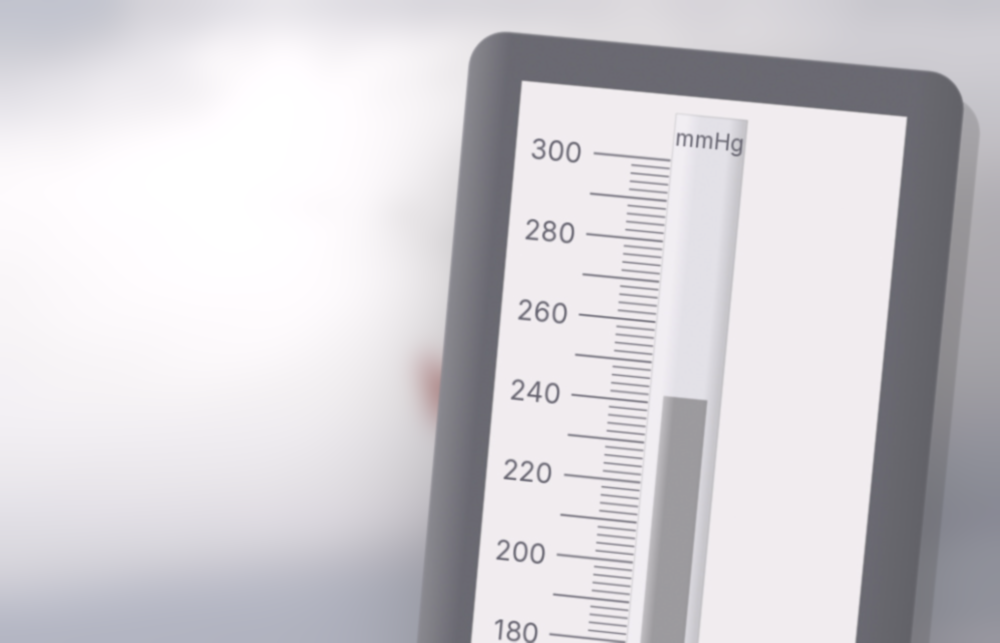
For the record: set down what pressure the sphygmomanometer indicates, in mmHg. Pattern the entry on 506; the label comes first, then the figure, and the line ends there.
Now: 242
